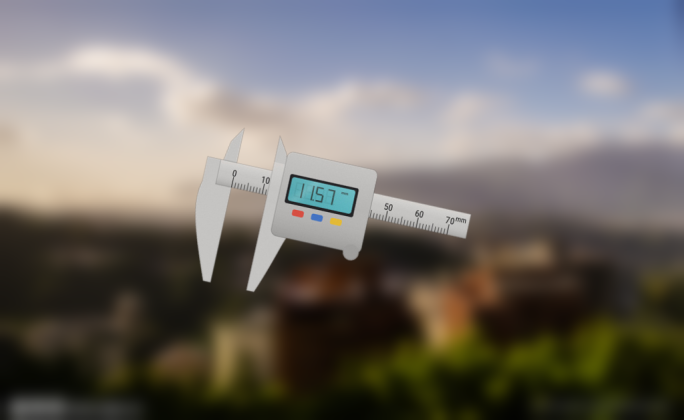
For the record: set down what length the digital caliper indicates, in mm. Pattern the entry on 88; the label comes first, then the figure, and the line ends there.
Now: 11.57
